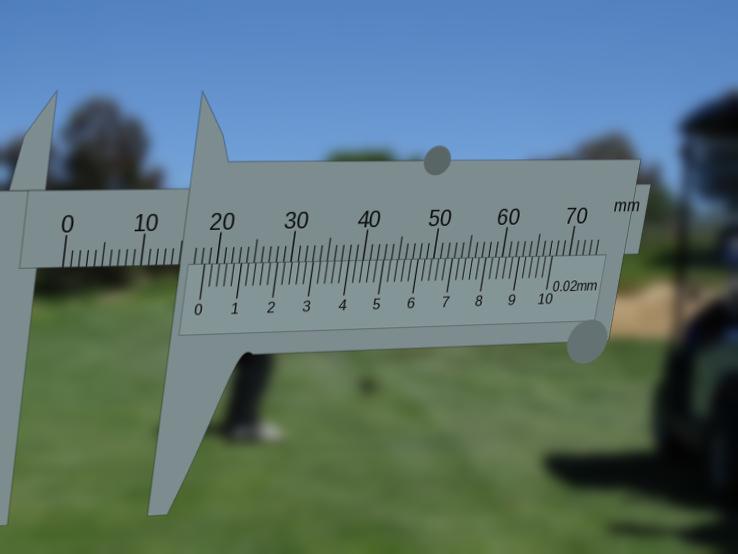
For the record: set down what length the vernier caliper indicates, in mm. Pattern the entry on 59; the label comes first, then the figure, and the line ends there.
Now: 18.4
